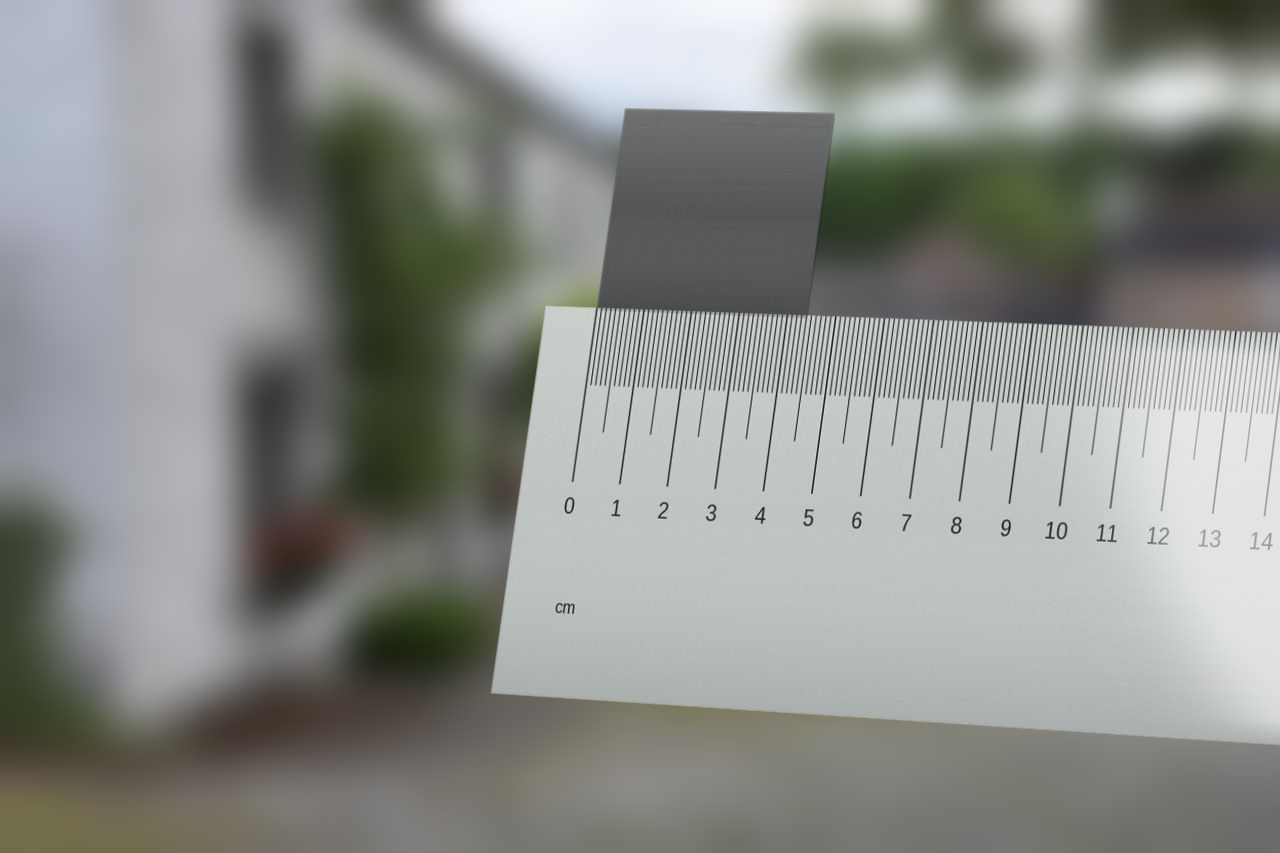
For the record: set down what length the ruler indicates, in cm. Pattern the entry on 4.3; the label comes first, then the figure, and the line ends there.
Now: 4.4
